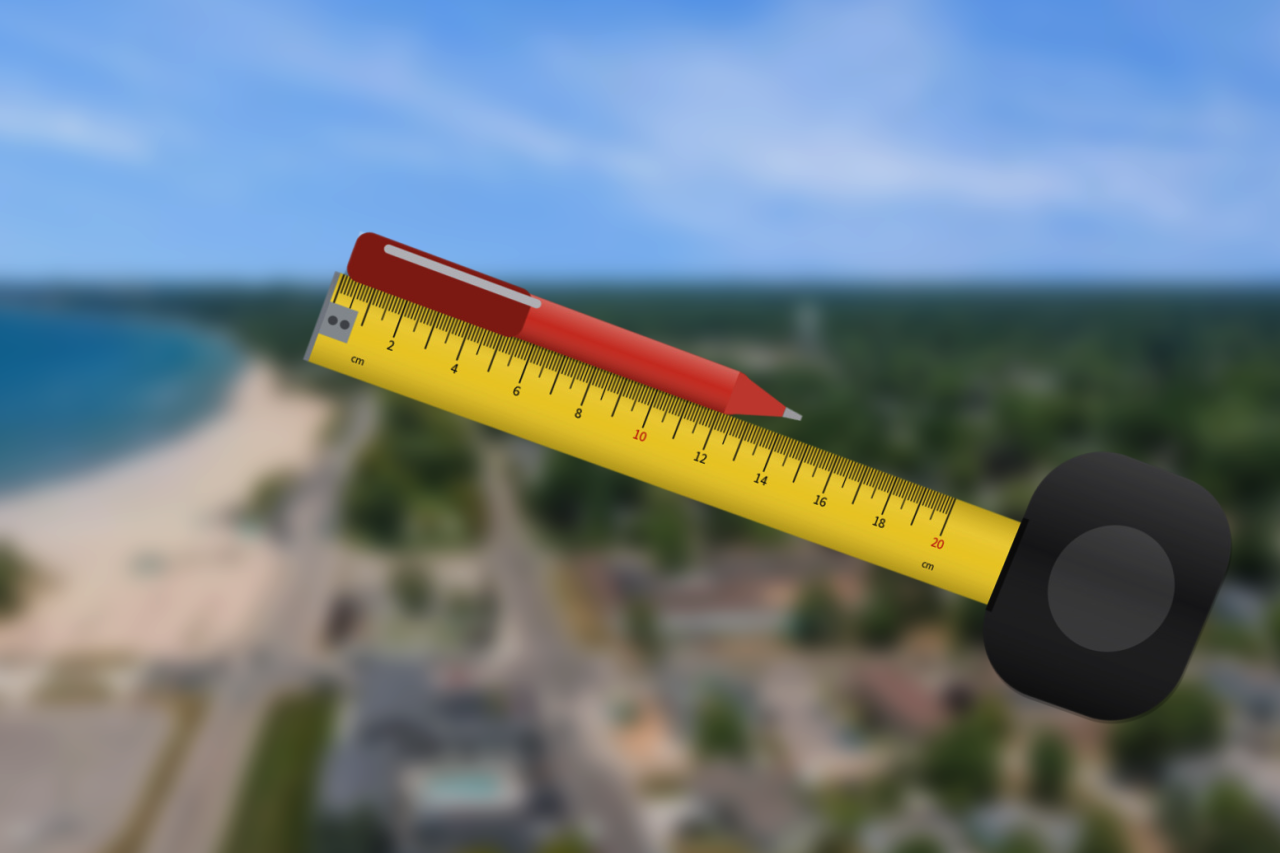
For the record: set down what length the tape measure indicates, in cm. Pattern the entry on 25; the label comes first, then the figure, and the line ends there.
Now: 14.5
